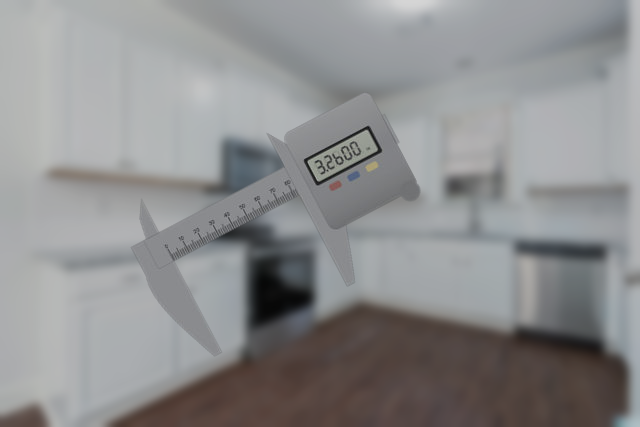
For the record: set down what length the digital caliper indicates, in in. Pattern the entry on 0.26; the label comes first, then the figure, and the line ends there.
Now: 3.2600
